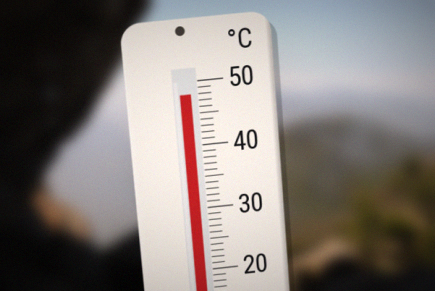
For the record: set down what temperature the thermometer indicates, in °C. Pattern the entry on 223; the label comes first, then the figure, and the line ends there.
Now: 48
